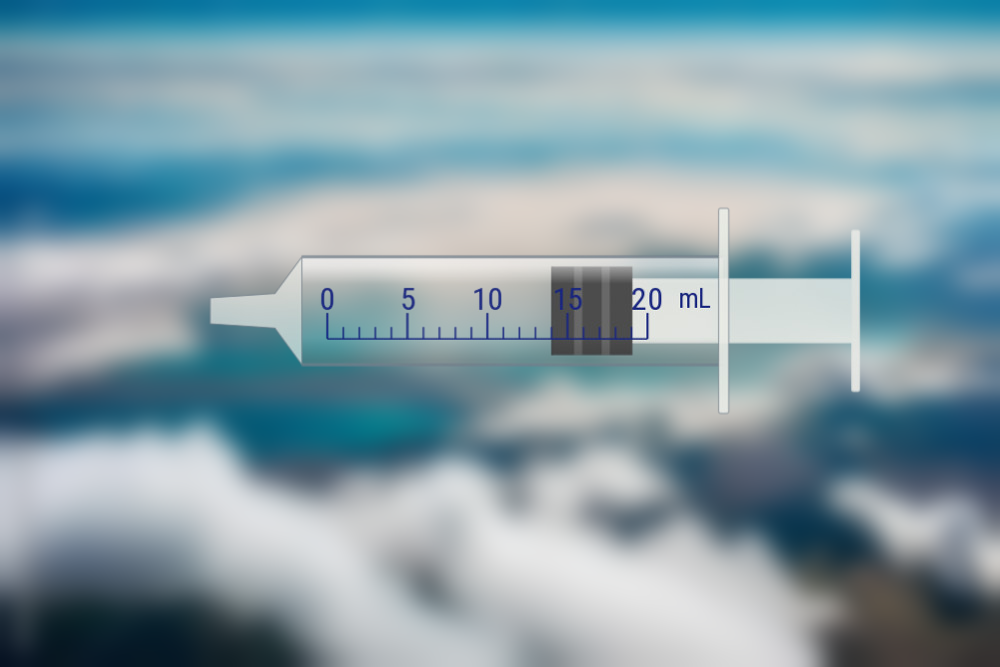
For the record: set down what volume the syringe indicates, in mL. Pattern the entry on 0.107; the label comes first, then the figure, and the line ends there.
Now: 14
